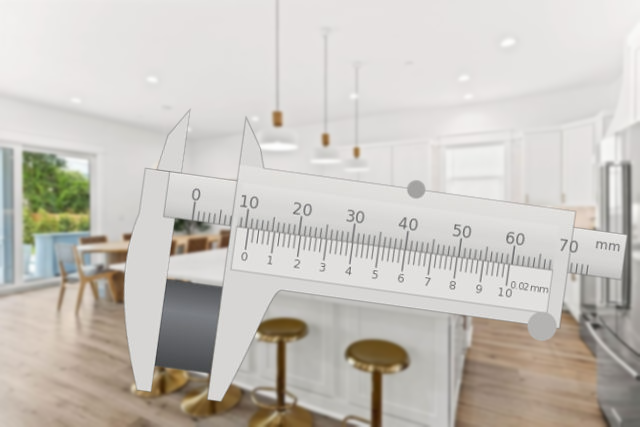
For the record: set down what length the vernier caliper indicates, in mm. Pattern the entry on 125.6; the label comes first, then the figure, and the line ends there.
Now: 10.5
